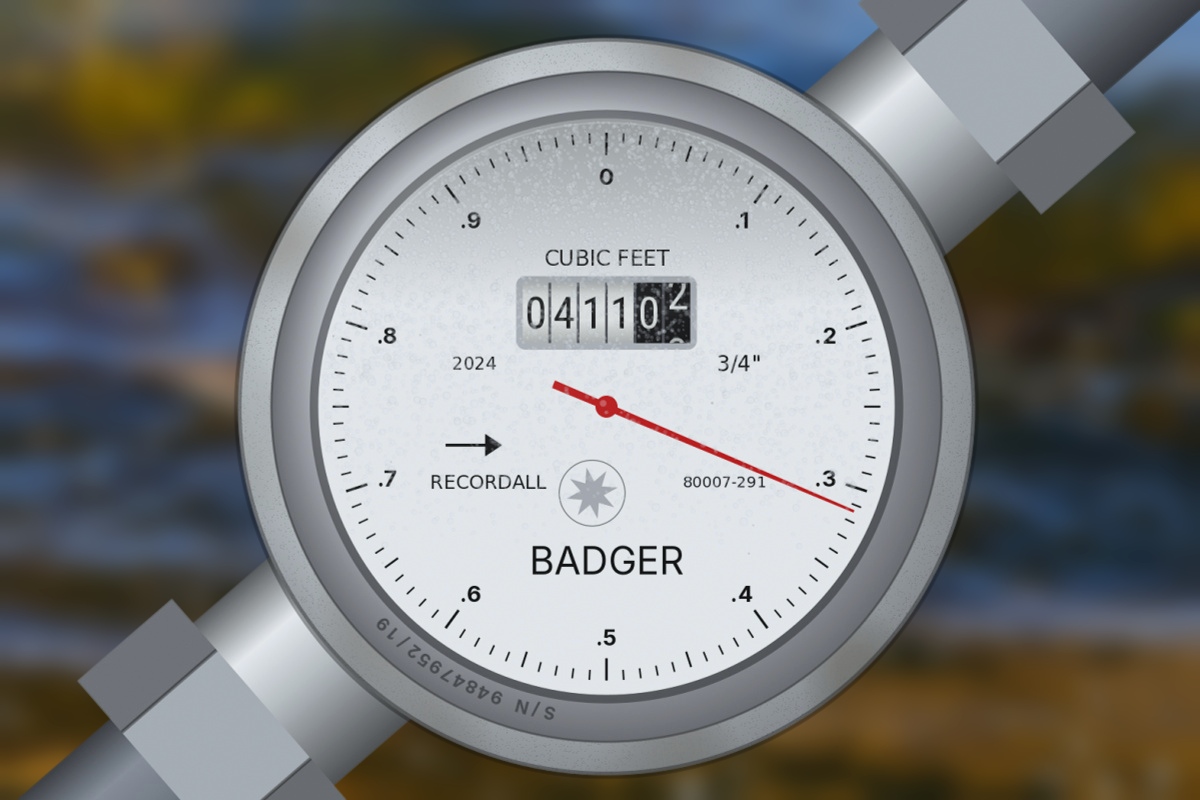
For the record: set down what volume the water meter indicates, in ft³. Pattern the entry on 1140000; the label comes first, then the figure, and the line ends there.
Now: 41102.31
